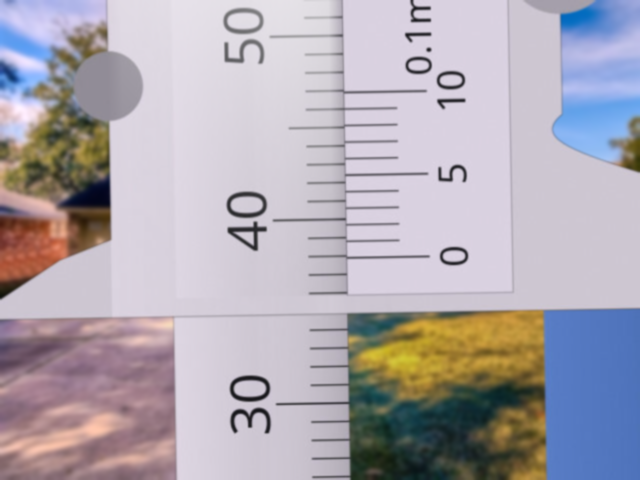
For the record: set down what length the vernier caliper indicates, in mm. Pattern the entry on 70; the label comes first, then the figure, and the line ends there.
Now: 37.9
